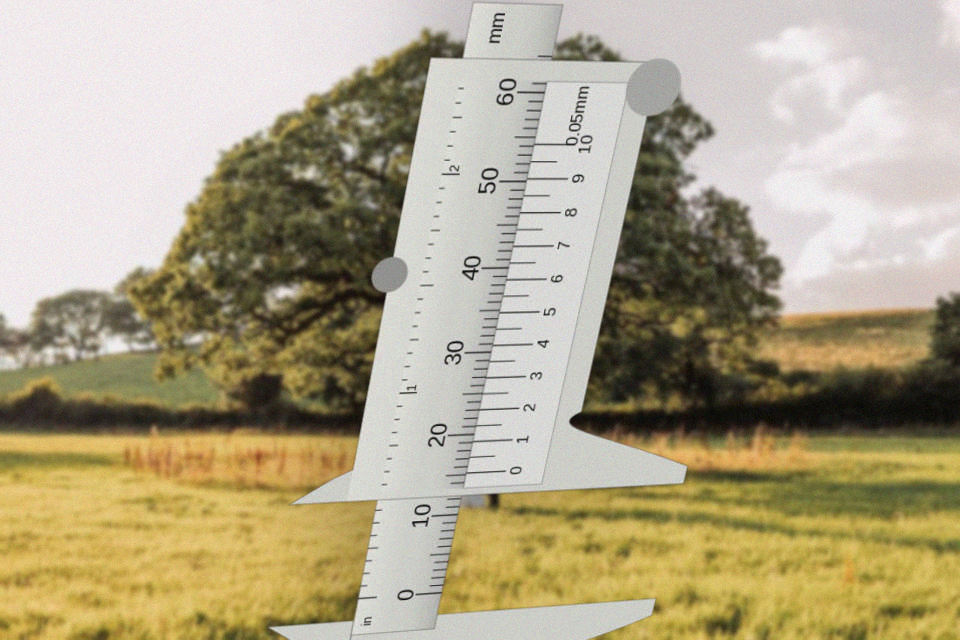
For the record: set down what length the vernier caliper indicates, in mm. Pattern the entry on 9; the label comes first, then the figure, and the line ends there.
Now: 15.2
